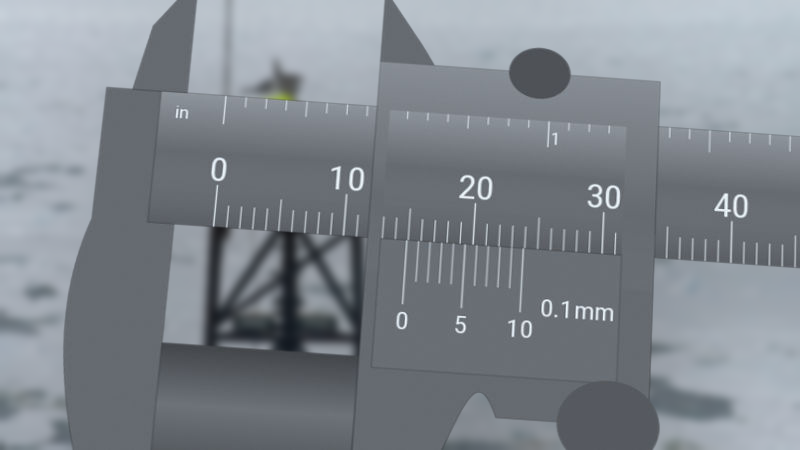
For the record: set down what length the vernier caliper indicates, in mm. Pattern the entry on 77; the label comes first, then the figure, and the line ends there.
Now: 14.9
